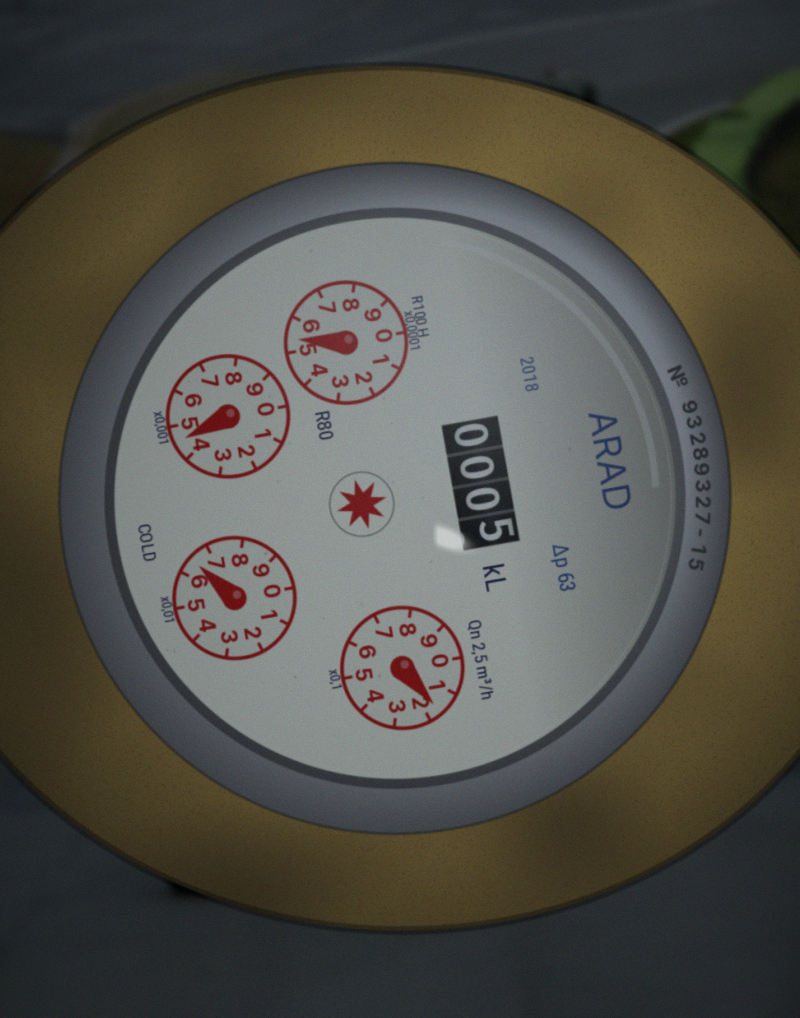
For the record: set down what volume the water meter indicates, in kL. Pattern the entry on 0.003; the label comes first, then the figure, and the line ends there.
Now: 5.1645
